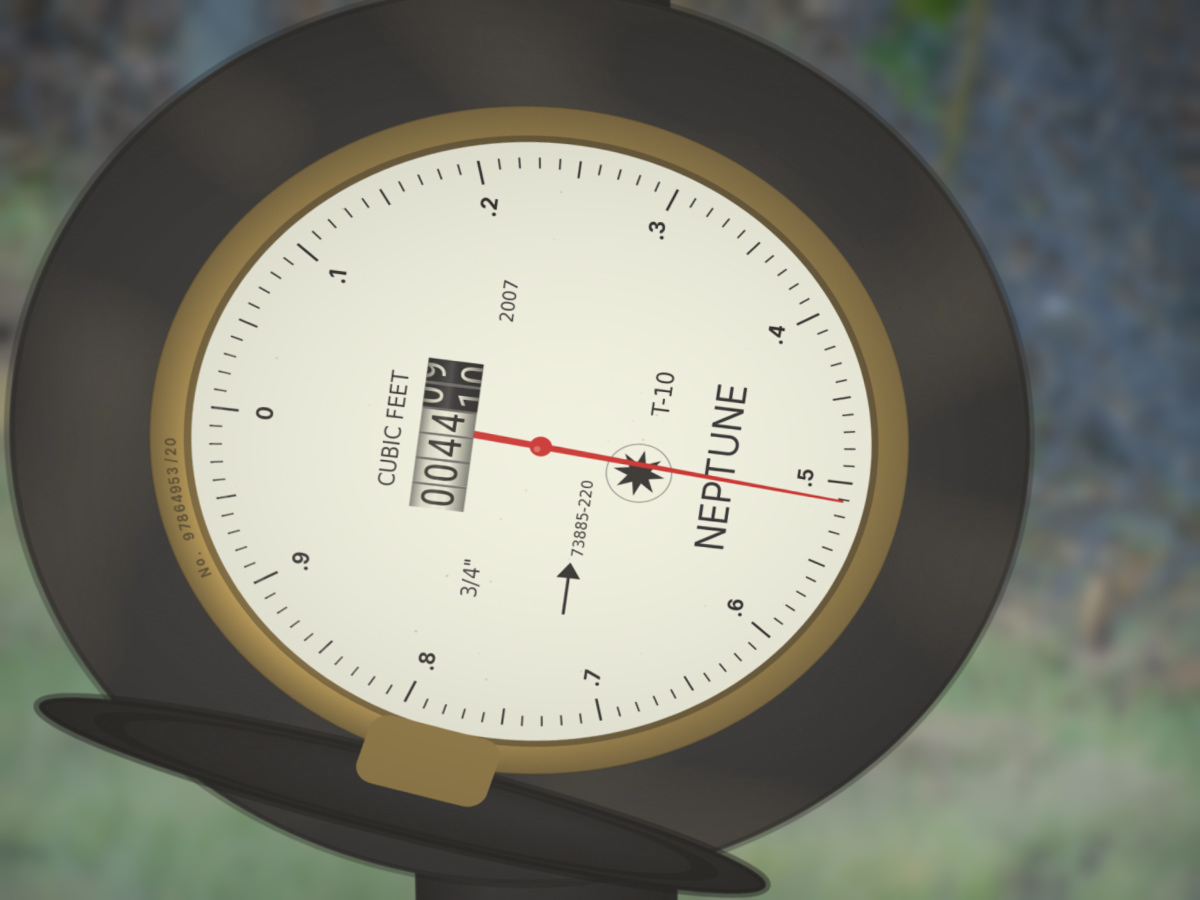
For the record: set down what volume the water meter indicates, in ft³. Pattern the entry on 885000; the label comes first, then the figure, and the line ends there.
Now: 4409.51
